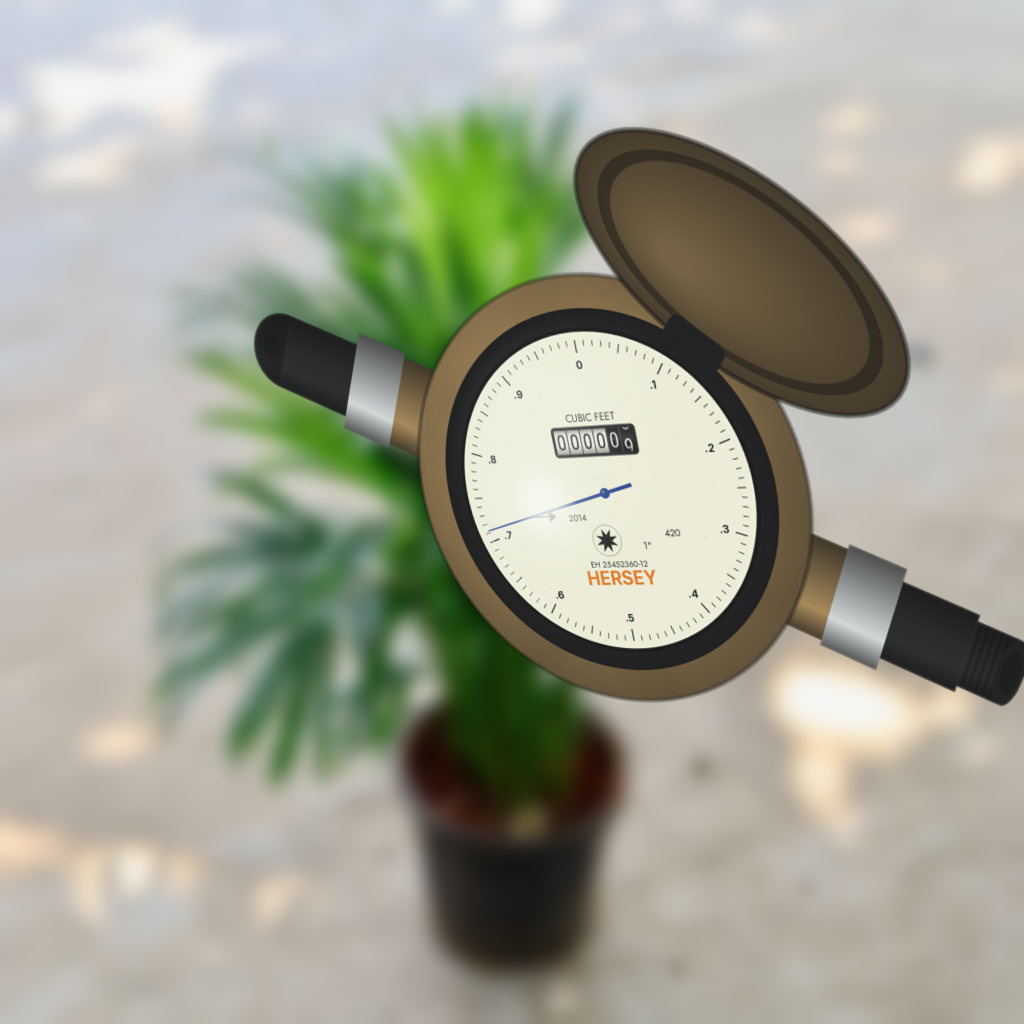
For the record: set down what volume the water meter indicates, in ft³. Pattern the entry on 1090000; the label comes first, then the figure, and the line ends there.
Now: 8.71
